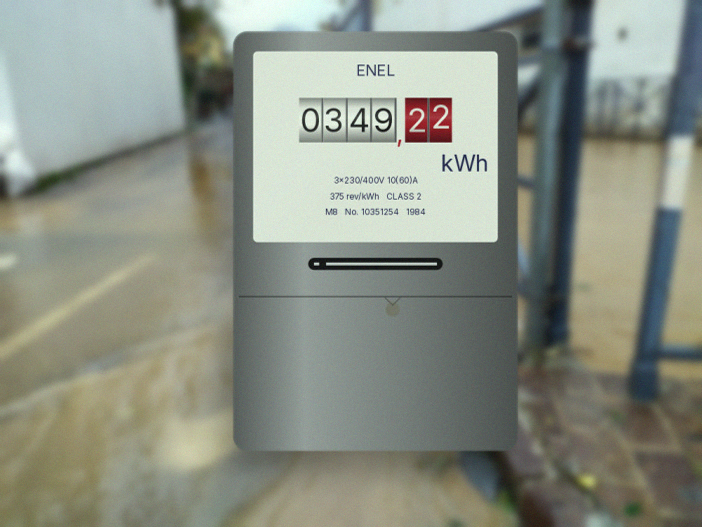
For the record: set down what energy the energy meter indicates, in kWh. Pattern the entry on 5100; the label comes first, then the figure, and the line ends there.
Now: 349.22
